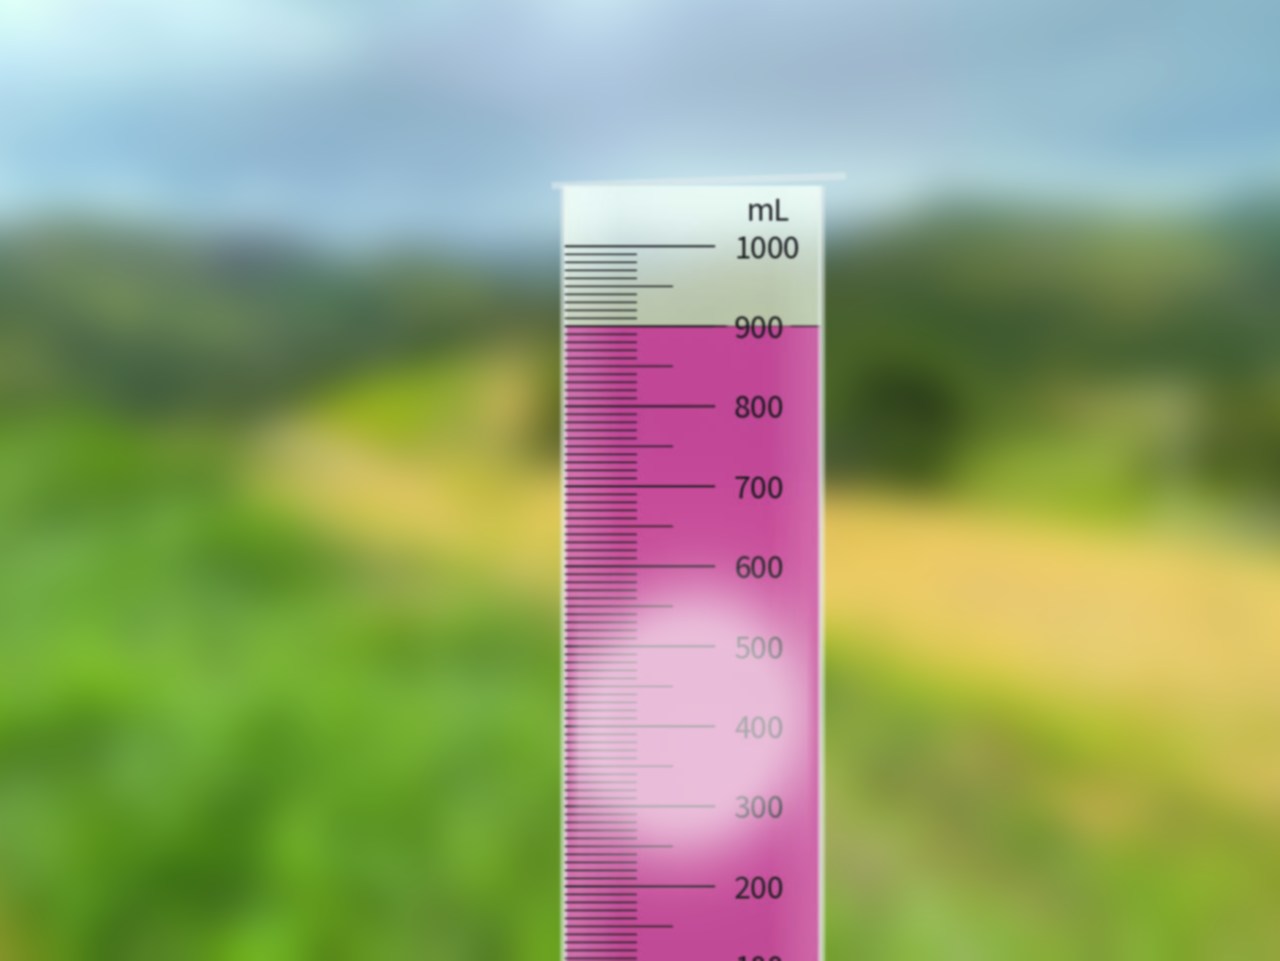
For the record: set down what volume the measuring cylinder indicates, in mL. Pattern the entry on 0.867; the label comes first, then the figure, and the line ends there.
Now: 900
